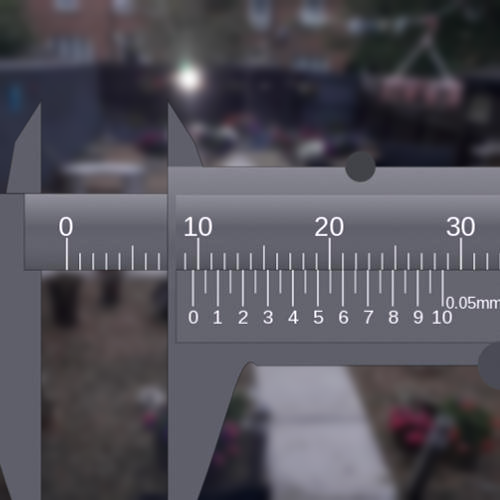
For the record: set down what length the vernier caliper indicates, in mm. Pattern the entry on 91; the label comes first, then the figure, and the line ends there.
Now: 9.6
